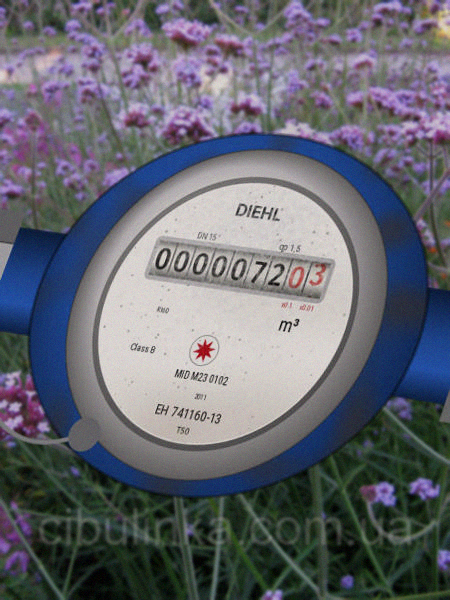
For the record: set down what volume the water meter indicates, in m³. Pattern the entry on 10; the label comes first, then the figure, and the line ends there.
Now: 72.03
